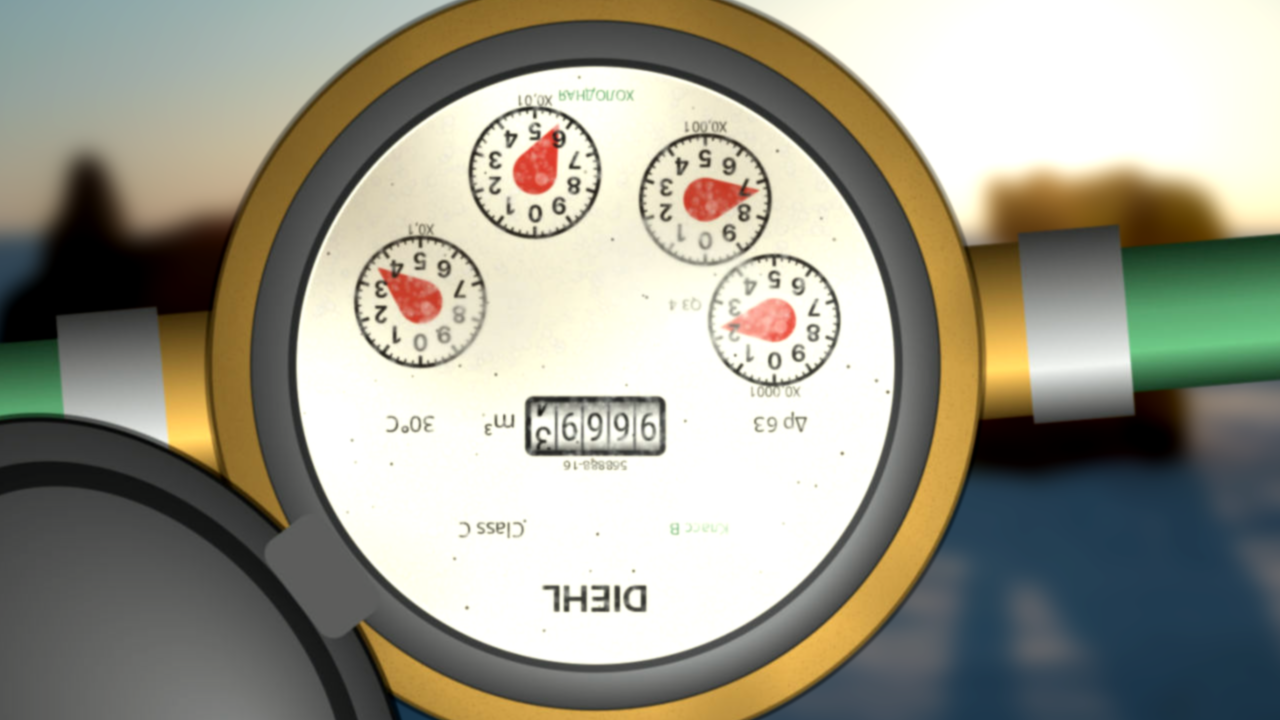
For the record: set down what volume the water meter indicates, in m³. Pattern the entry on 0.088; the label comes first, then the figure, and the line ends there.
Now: 96693.3572
